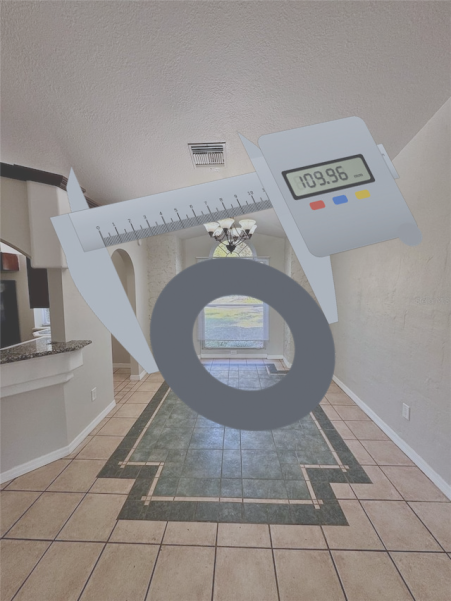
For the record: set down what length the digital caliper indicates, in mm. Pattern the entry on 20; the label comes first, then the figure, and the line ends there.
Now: 109.96
